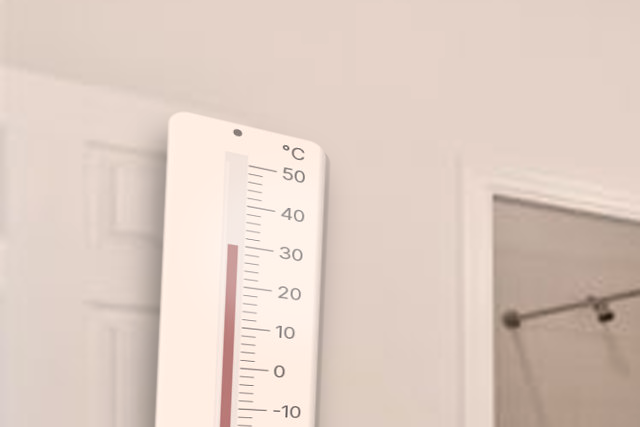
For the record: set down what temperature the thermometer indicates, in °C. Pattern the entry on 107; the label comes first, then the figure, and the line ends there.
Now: 30
